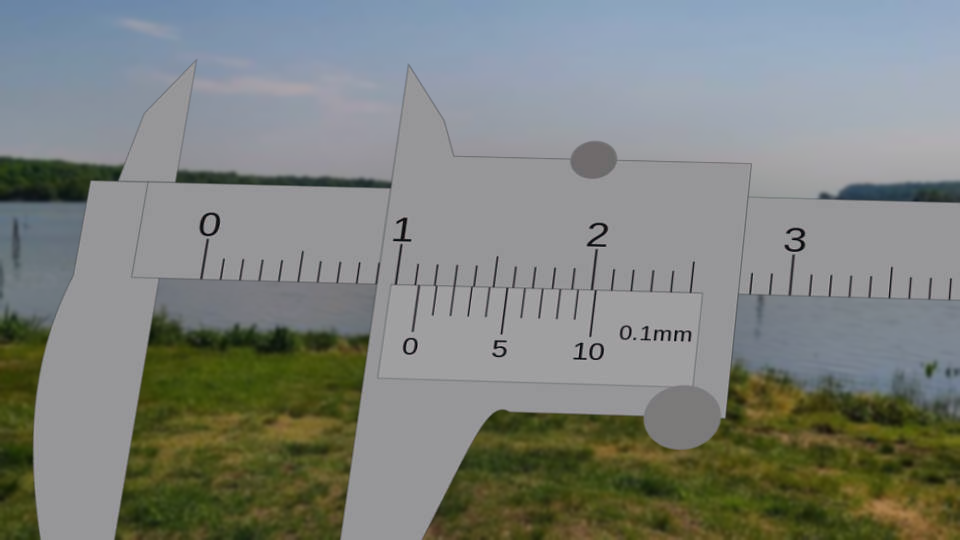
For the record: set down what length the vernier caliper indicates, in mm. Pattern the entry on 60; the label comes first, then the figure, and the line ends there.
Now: 11.2
